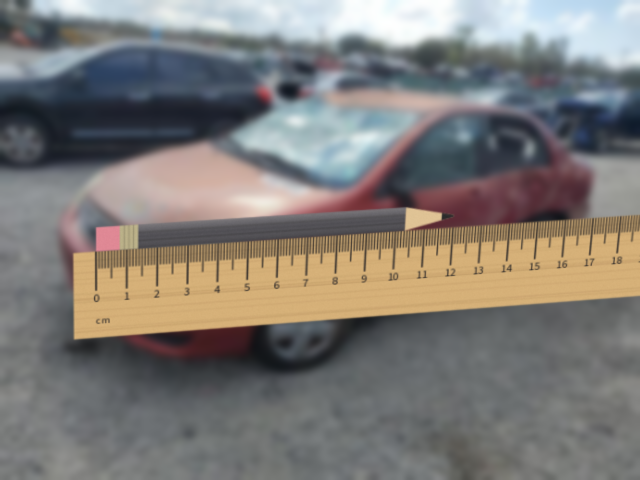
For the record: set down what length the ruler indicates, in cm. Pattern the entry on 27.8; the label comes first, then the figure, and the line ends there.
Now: 12
